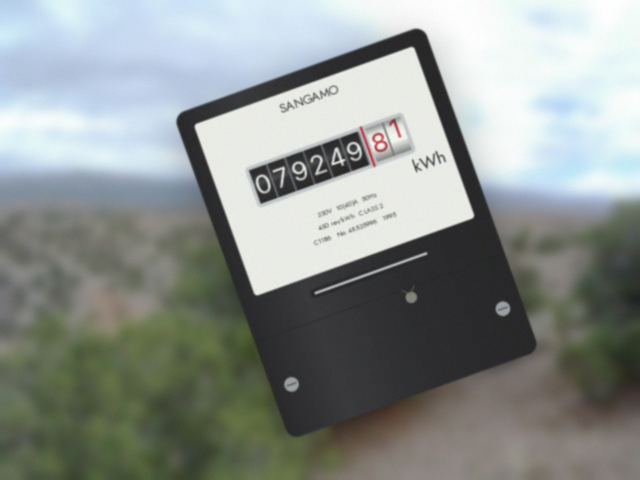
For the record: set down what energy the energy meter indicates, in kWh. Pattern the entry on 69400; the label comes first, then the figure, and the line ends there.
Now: 79249.81
